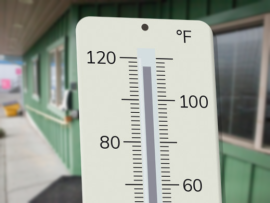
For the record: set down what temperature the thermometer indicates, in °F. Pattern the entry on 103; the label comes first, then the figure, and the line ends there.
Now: 116
